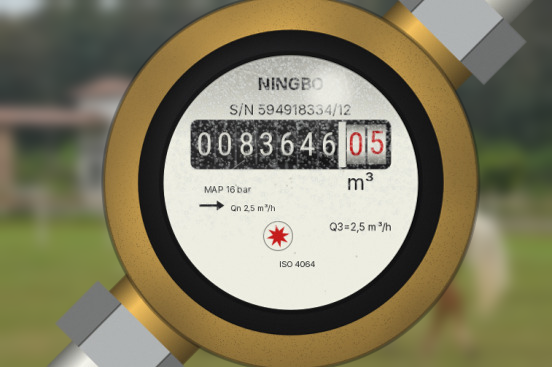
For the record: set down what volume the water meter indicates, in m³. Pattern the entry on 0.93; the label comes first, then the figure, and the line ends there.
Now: 83646.05
